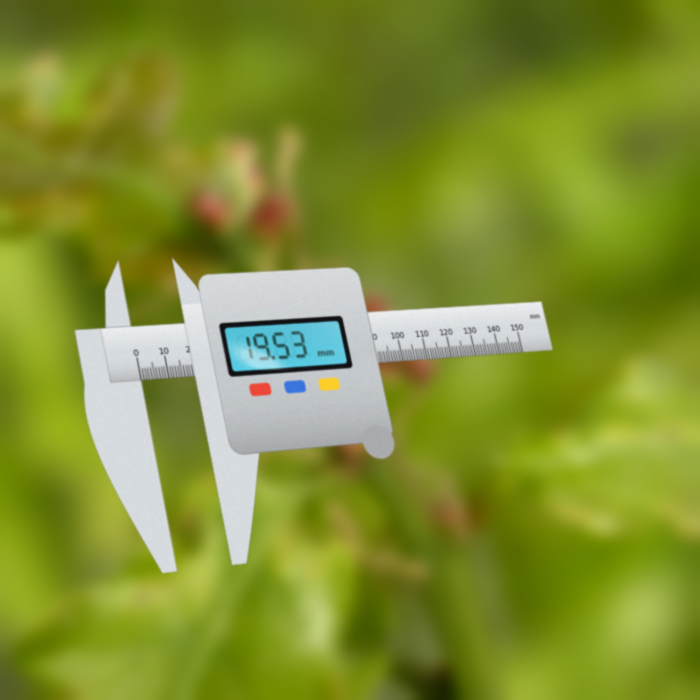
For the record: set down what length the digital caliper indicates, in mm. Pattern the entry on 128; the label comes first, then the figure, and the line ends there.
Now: 19.53
